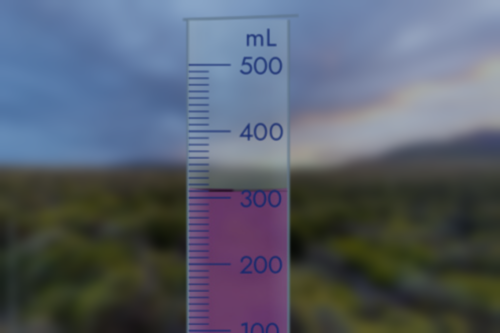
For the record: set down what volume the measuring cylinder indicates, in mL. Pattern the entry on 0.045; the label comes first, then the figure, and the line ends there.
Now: 310
